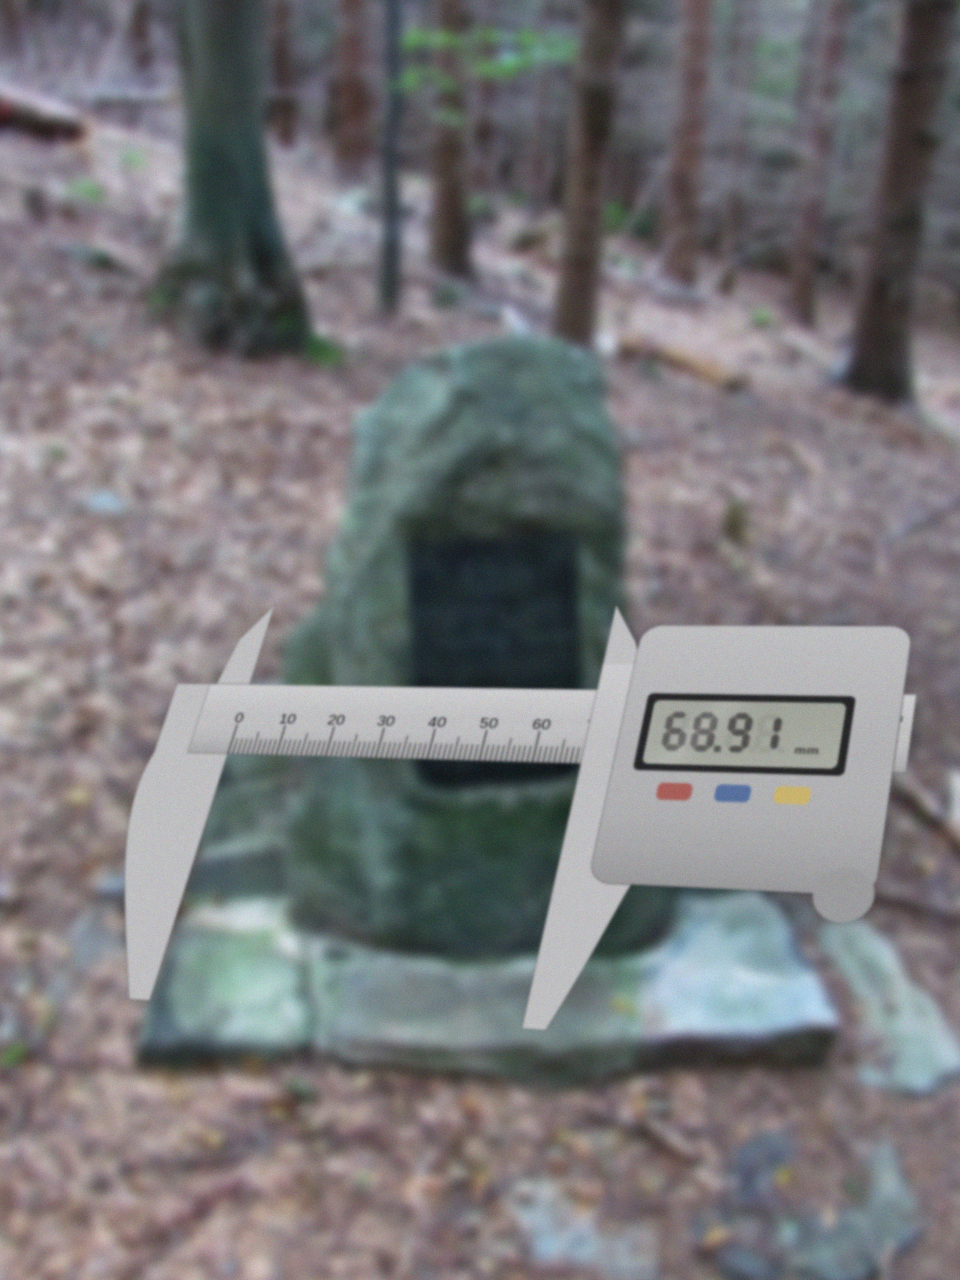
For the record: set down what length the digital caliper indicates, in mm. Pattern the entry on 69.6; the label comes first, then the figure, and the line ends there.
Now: 68.91
